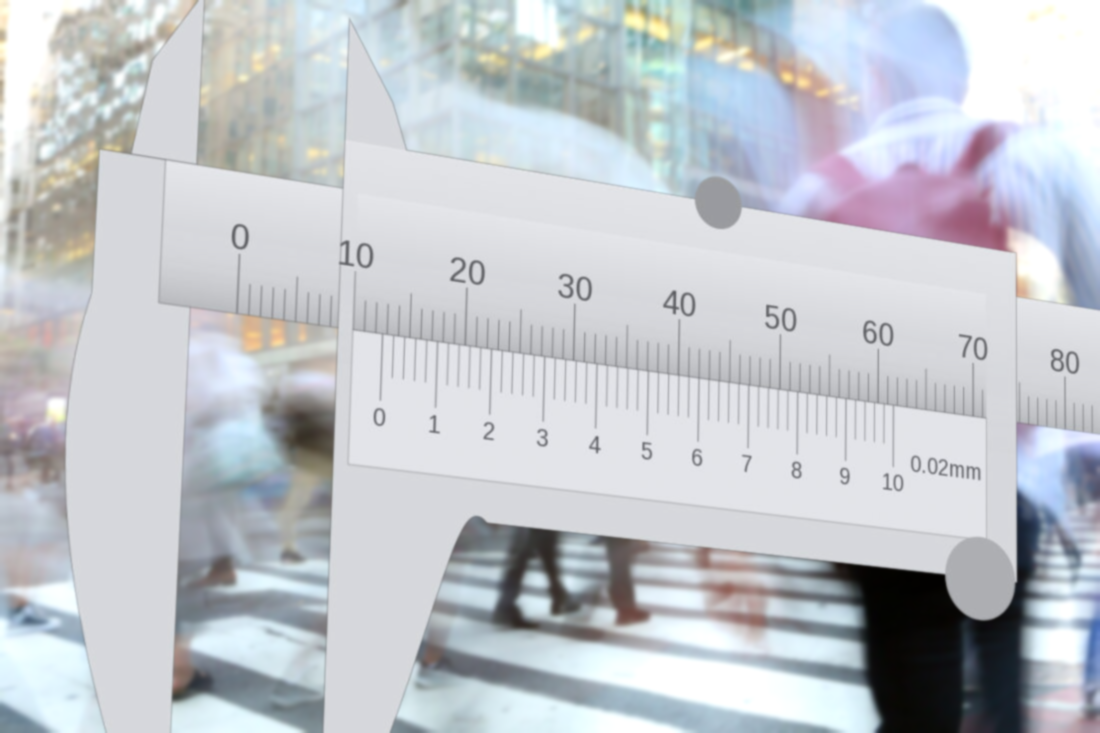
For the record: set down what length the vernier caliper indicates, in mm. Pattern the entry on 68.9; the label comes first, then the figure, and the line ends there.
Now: 12.6
